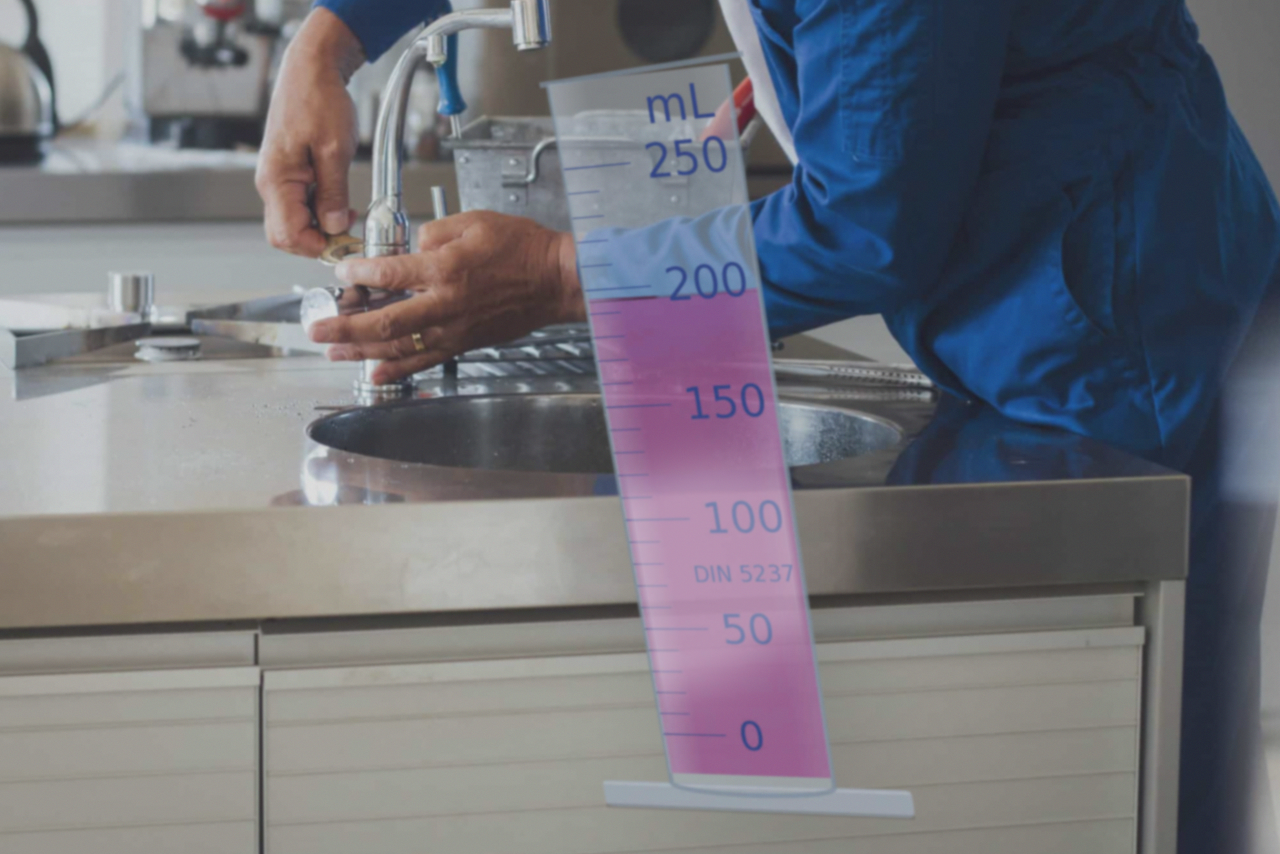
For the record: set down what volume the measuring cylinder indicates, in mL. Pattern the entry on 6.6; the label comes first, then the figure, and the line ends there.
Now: 195
